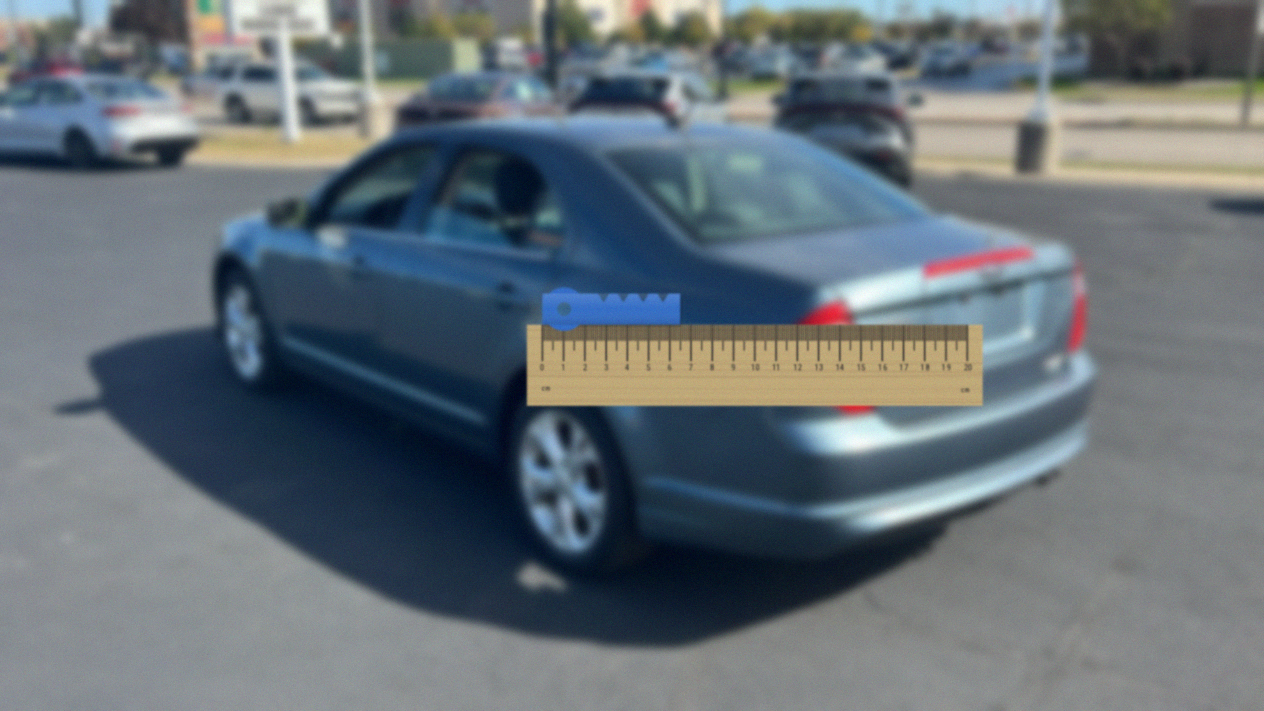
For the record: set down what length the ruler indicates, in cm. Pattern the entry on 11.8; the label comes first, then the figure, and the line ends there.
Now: 6.5
